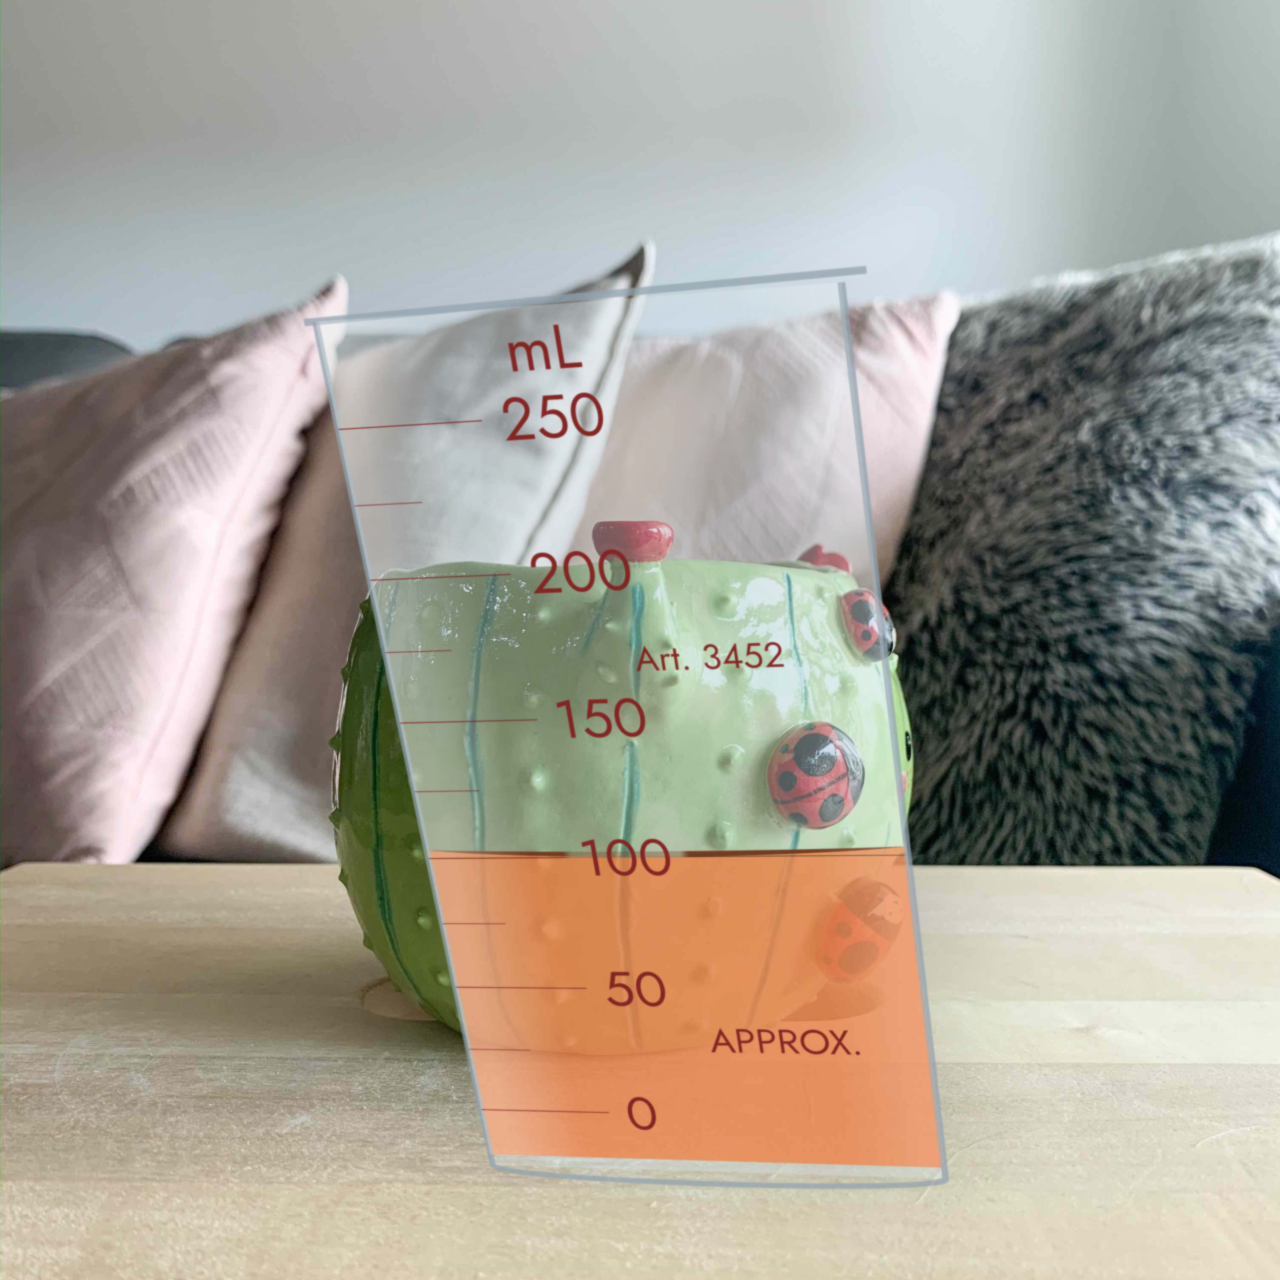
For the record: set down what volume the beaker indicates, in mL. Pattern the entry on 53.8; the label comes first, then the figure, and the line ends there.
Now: 100
